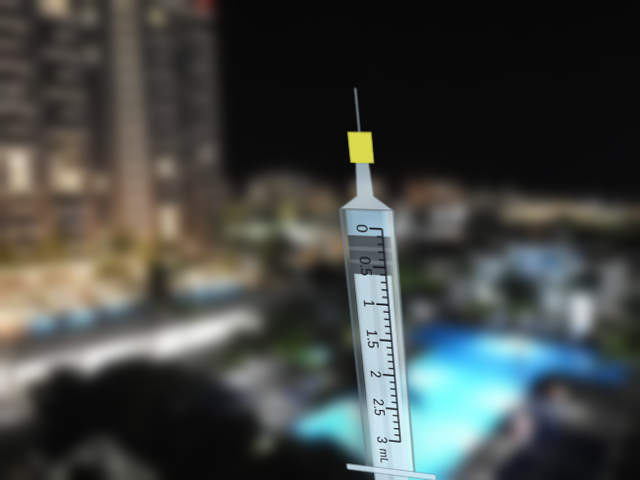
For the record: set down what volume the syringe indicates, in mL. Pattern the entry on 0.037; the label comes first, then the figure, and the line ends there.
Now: 0.1
